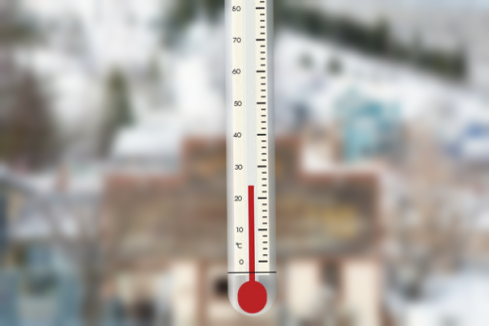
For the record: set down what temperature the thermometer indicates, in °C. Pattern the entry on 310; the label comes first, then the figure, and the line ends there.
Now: 24
